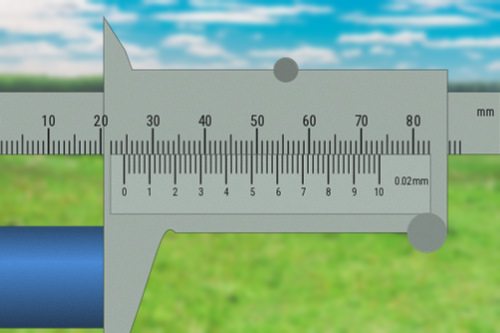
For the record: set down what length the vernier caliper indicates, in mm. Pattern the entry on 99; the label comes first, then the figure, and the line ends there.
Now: 24.5
